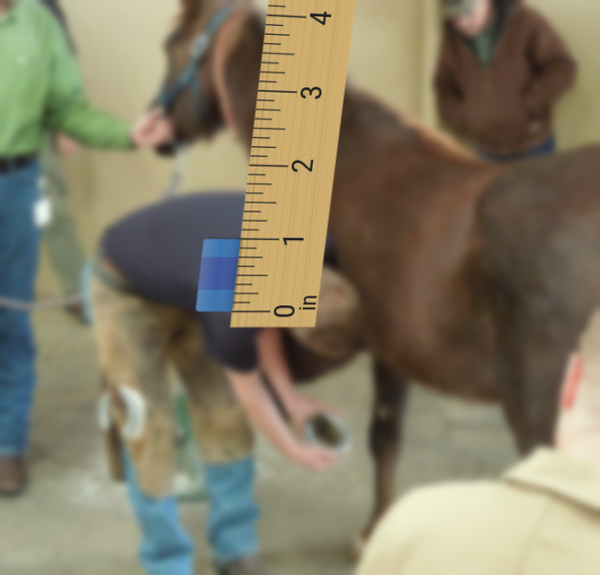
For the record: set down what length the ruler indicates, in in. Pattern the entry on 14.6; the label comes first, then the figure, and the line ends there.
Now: 1
